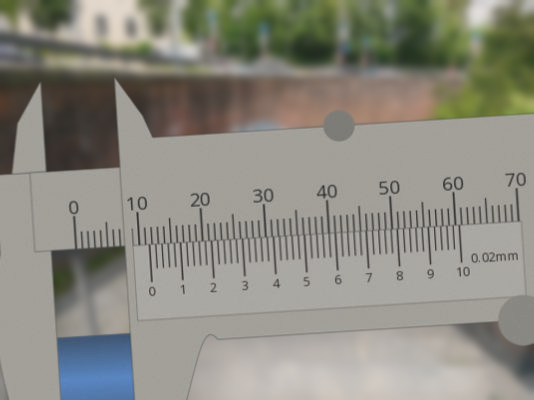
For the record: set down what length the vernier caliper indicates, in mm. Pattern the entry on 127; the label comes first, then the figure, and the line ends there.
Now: 11.6
